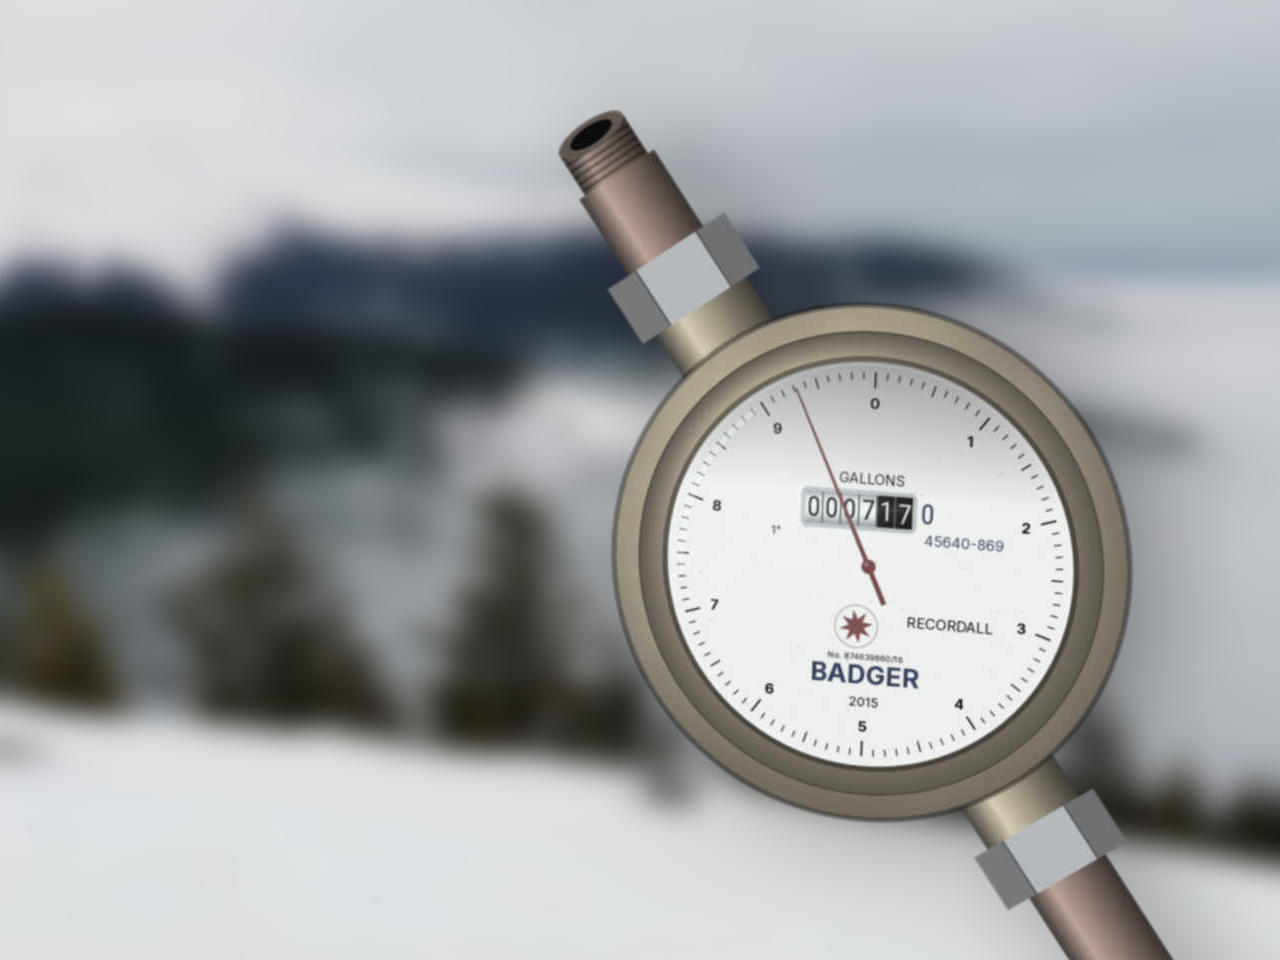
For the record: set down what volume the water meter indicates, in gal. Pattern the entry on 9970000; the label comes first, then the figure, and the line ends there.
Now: 7169.3
